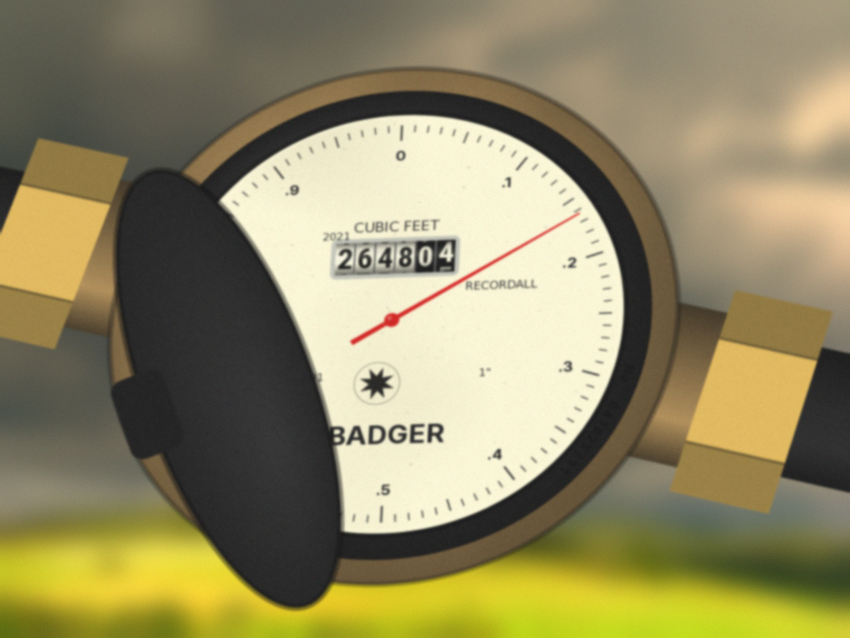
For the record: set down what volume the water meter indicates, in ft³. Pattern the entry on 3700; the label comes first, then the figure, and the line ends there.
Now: 264804.16
